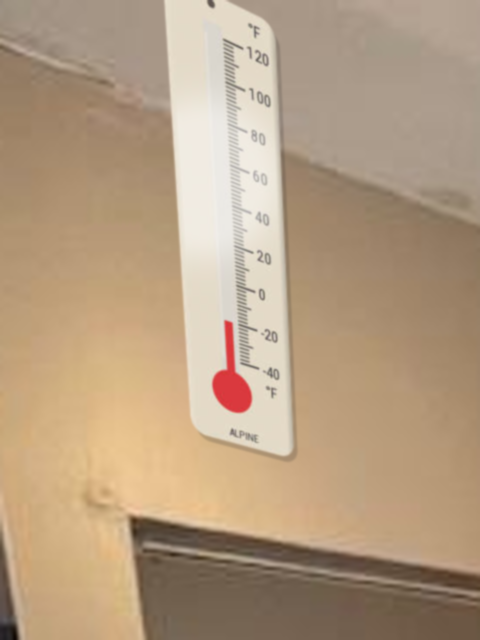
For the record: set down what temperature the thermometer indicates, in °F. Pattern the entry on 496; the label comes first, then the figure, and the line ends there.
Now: -20
